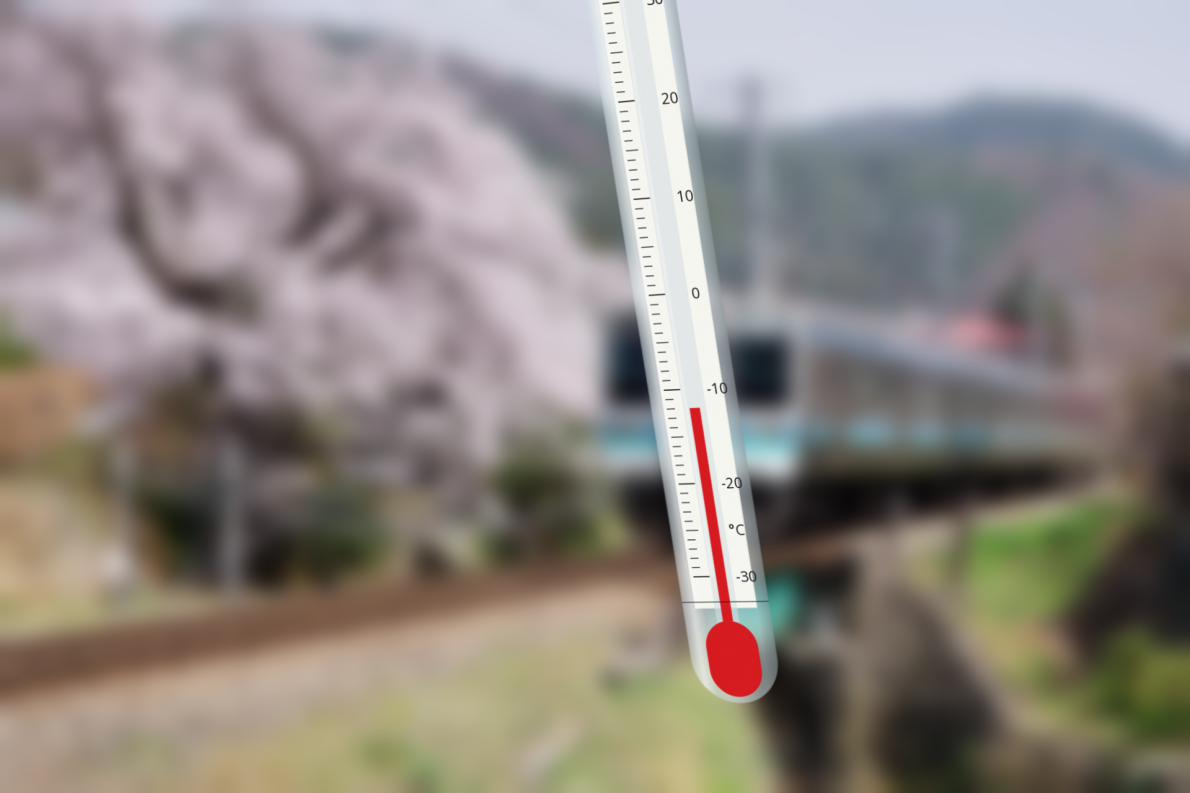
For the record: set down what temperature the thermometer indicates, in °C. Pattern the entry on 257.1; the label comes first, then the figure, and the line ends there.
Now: -12
